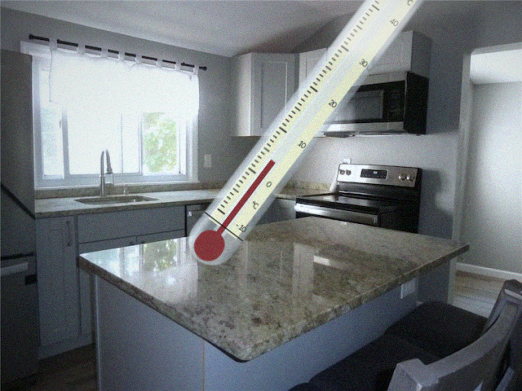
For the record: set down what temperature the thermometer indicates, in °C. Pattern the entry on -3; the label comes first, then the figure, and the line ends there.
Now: 4
